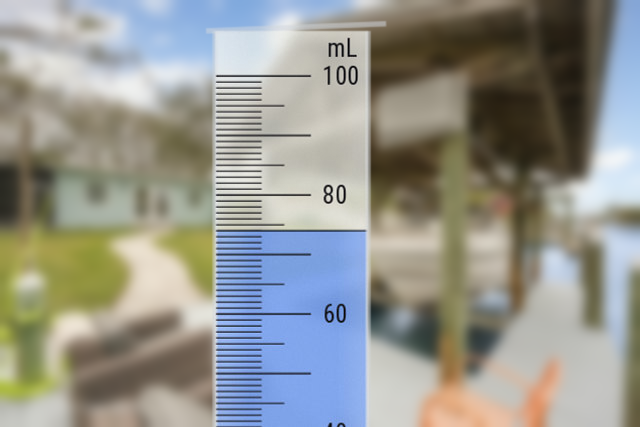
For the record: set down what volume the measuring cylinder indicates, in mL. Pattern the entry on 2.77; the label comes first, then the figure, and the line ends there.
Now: 74
